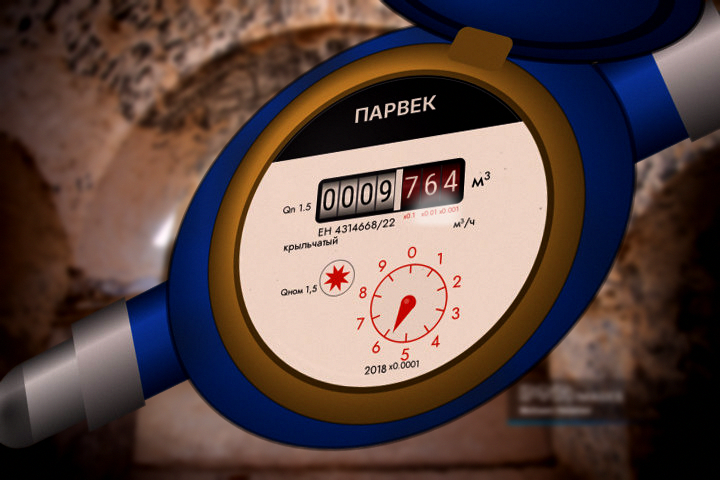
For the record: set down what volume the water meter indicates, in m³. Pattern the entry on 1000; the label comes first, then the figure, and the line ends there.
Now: 9.7645
